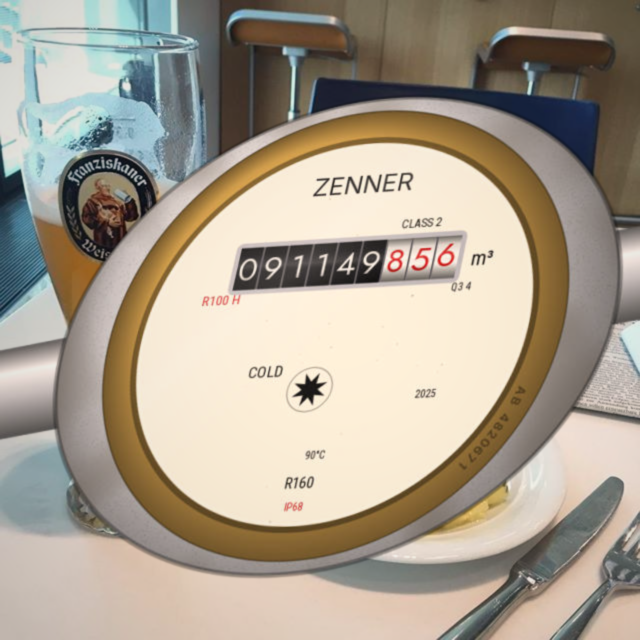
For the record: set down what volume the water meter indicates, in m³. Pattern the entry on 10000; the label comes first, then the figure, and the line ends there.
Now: 91149.856
